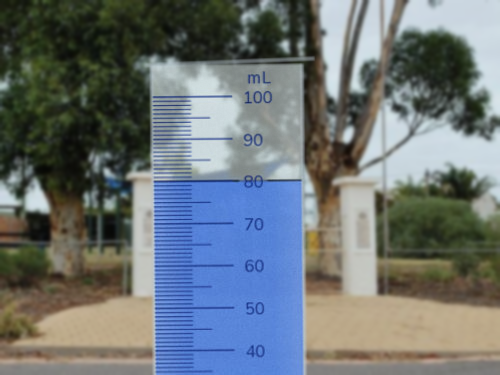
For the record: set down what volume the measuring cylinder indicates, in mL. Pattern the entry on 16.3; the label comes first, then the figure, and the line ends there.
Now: 80
